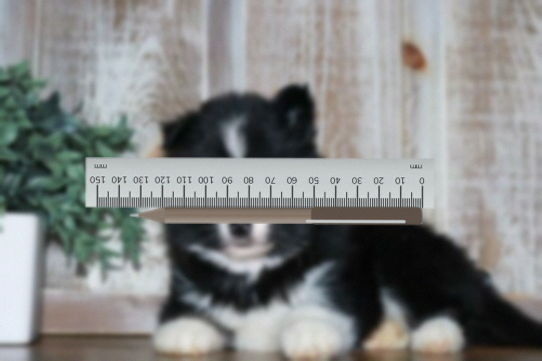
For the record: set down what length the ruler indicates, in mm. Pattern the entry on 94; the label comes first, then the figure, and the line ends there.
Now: 135
